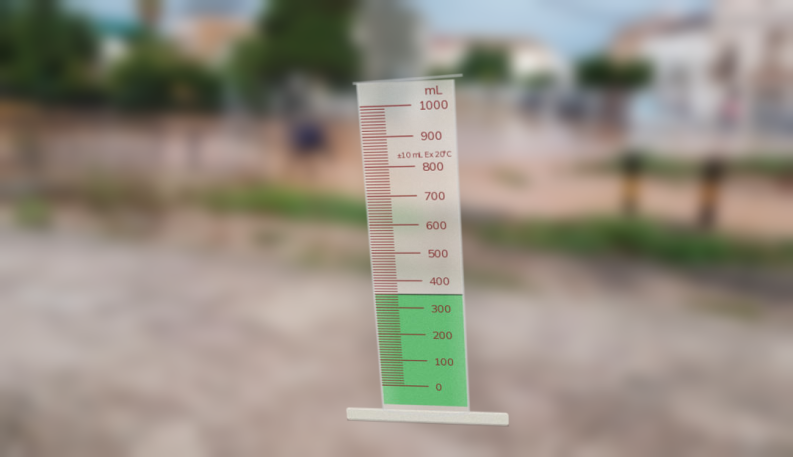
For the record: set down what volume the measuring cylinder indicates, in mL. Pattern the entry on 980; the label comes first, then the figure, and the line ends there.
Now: 350
